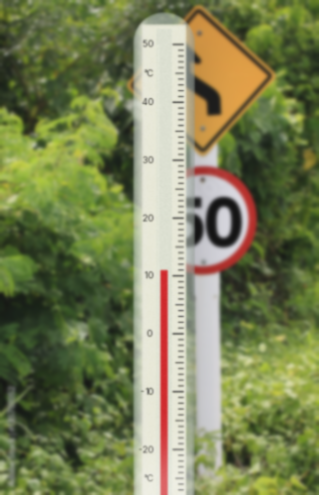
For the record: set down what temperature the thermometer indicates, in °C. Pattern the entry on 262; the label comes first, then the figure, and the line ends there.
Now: 11
